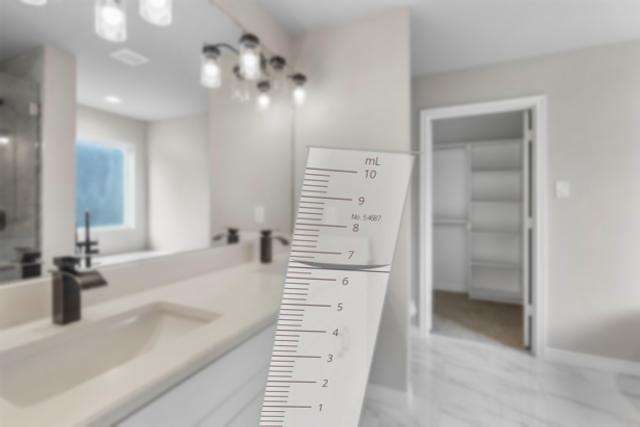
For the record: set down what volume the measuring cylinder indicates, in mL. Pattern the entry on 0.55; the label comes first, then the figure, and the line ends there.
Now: 6.4
